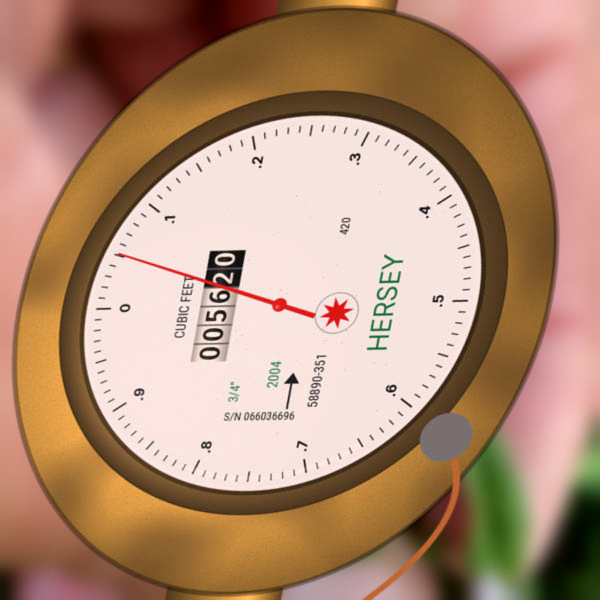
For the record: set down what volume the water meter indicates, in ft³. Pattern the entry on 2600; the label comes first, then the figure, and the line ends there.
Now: 5620.05
